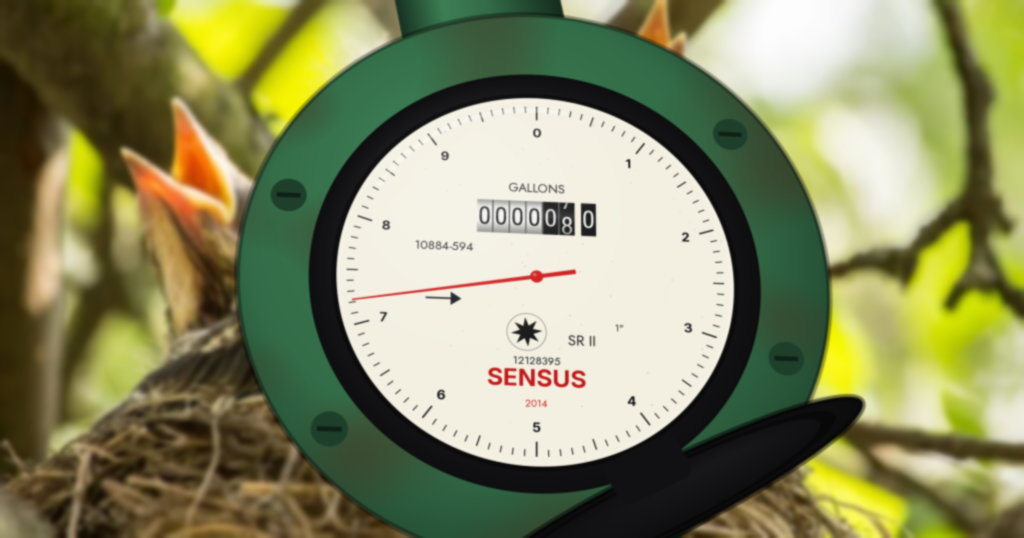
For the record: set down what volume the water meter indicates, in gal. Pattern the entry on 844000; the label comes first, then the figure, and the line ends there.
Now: 77.2
